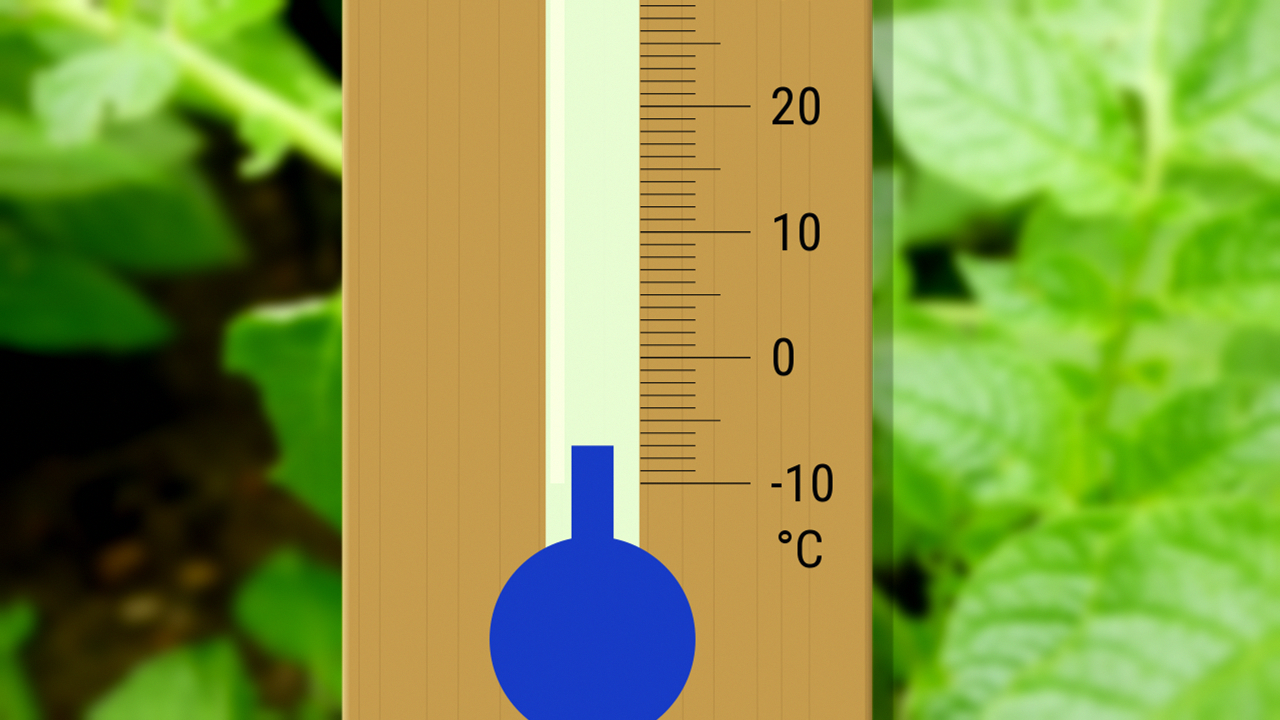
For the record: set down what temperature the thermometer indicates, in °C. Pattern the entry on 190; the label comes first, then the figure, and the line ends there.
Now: -7
